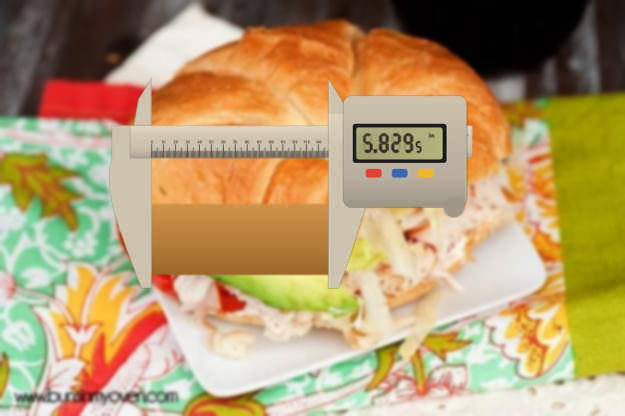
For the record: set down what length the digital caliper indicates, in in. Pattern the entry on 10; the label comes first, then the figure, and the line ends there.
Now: 5.8295
